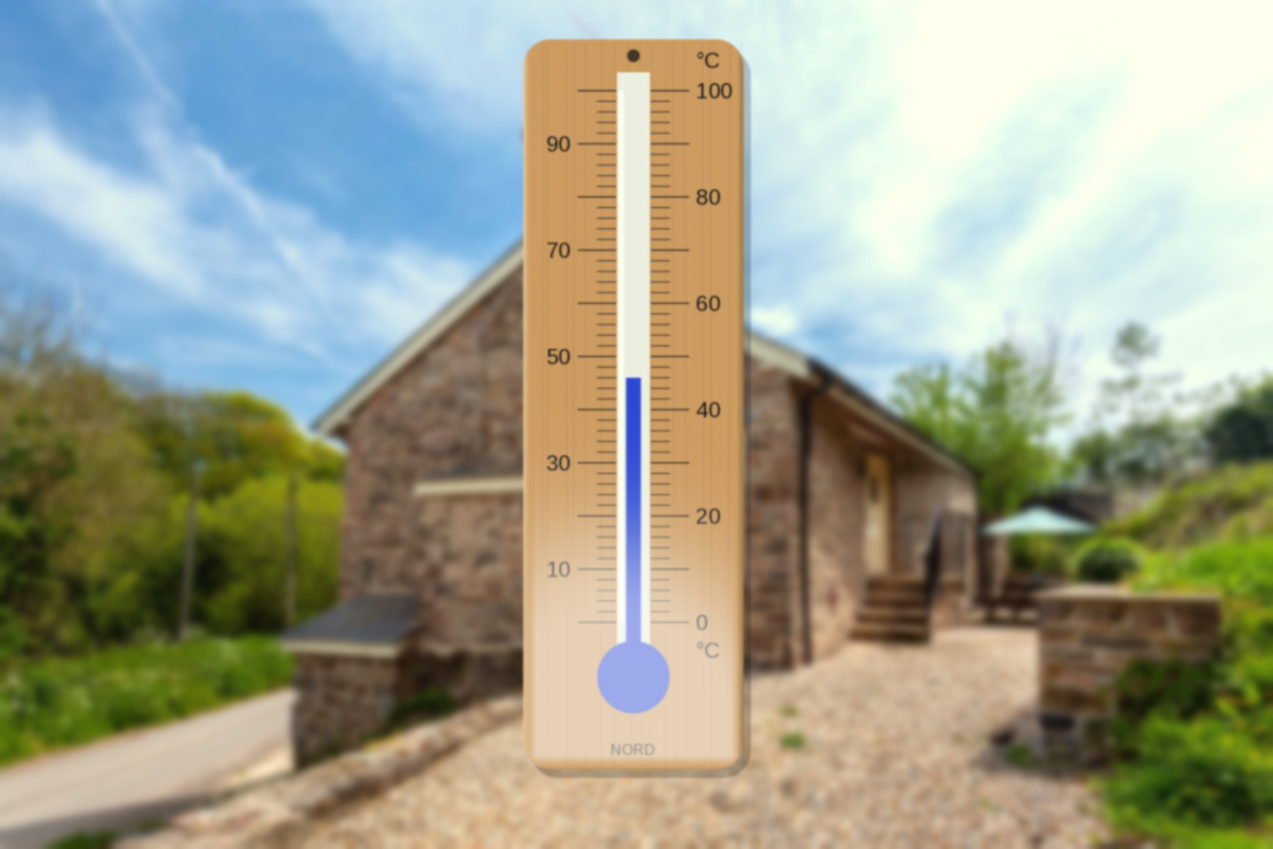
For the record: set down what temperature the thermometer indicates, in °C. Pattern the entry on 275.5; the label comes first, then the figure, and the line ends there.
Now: 46
